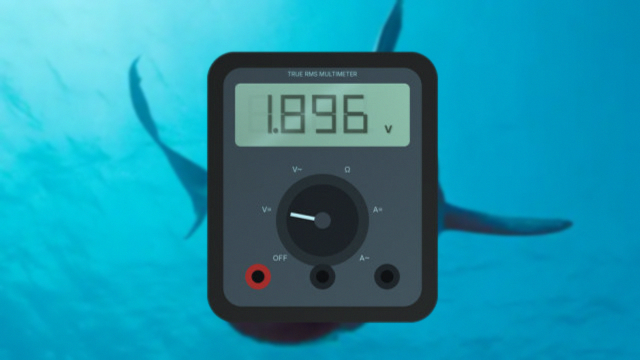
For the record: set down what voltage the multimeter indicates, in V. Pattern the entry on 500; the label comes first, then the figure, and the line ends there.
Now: 1.896
